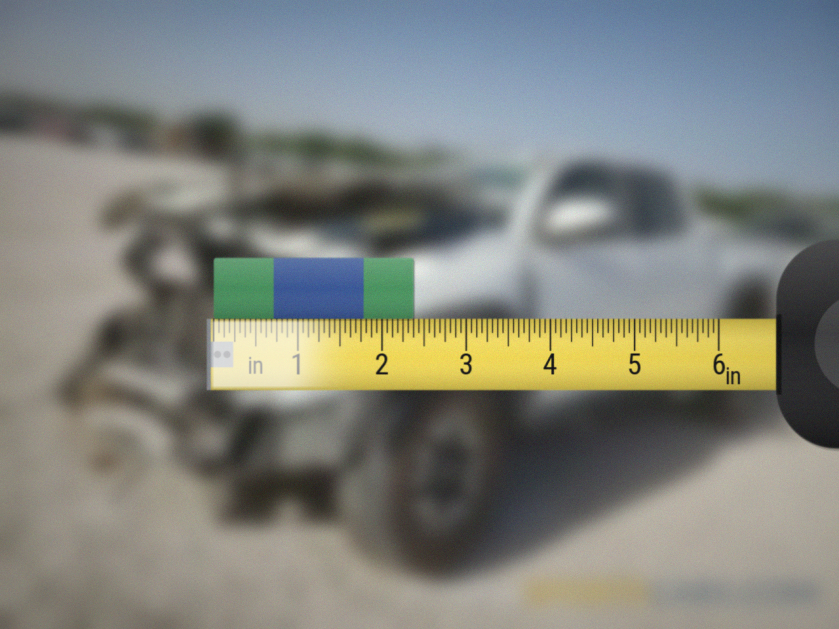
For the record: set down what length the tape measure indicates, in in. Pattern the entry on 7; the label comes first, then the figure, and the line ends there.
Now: 2.375
